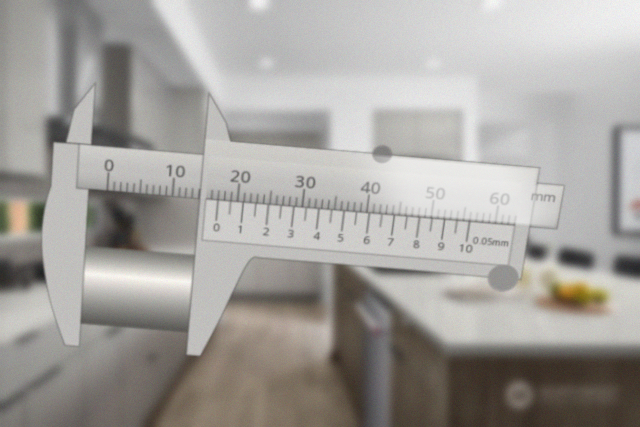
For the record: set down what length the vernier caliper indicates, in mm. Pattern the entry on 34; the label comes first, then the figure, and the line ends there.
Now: 17.0
